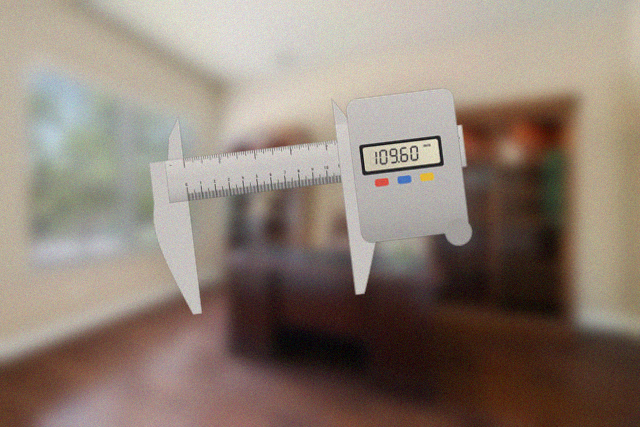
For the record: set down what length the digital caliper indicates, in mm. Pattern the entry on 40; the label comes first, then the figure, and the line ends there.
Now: 109.60
